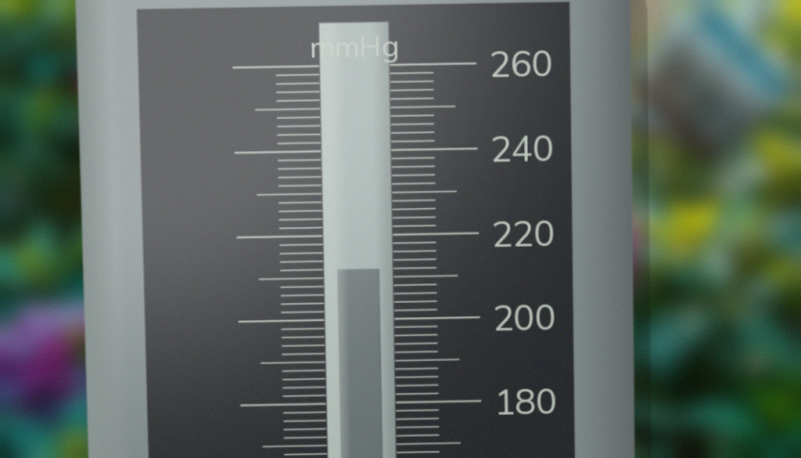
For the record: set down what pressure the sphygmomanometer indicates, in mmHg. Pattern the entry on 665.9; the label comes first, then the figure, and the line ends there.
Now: 212
